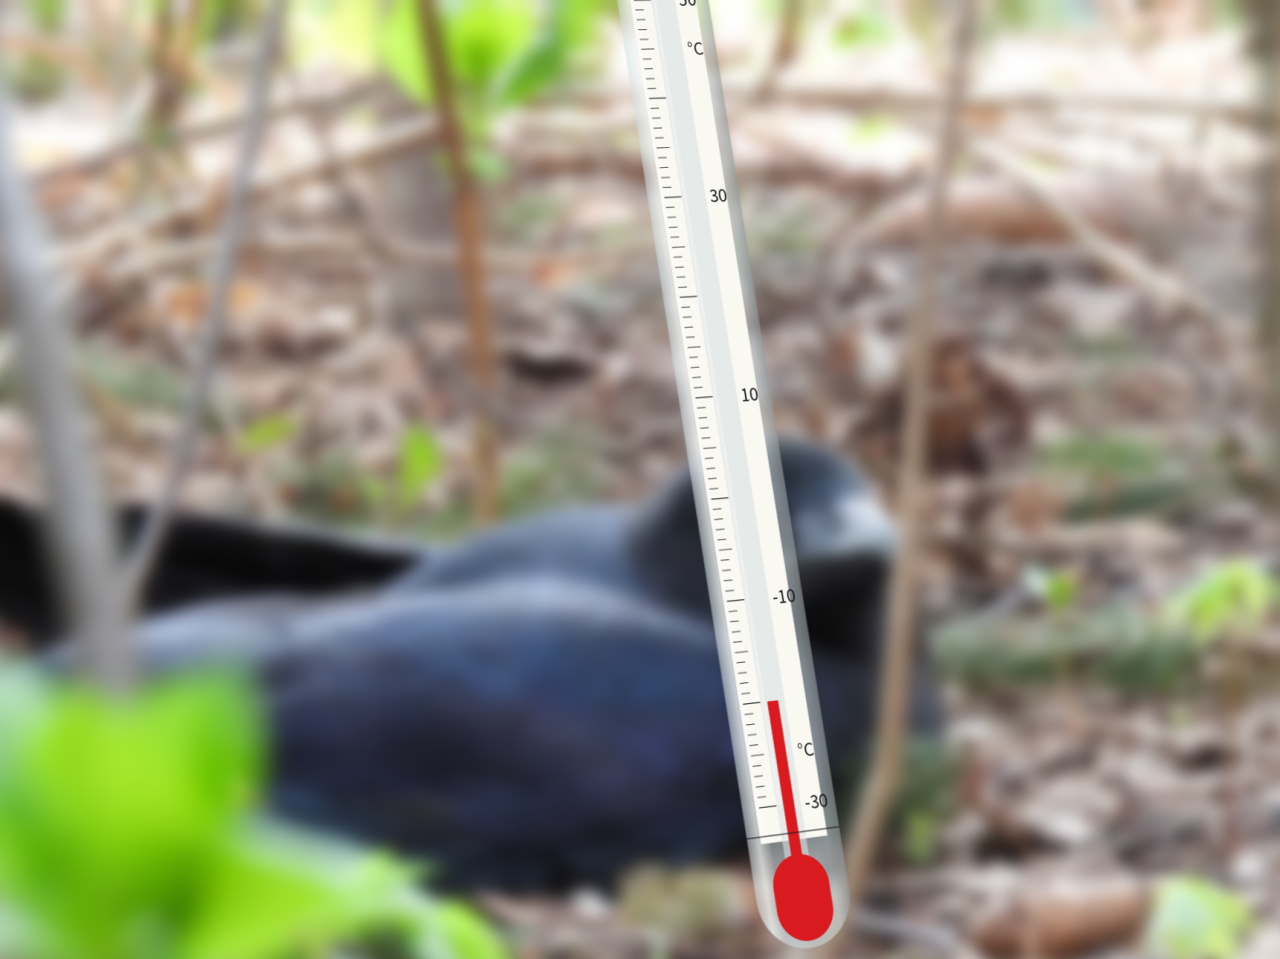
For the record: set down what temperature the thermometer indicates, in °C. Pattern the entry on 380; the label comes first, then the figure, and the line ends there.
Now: -20
